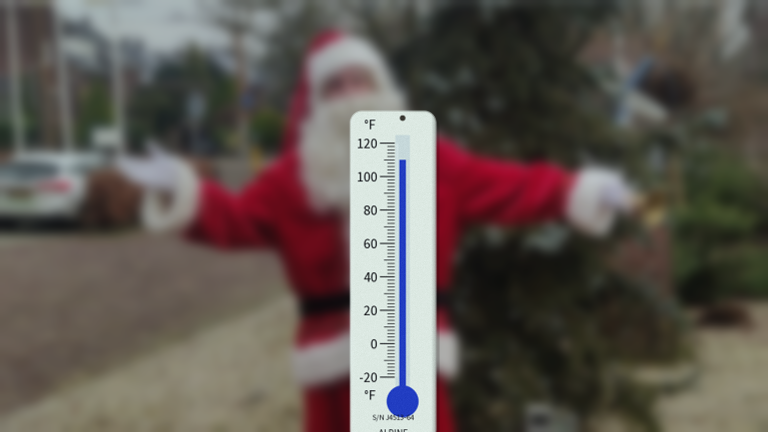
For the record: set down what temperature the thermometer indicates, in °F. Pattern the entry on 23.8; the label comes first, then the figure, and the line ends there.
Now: 110
